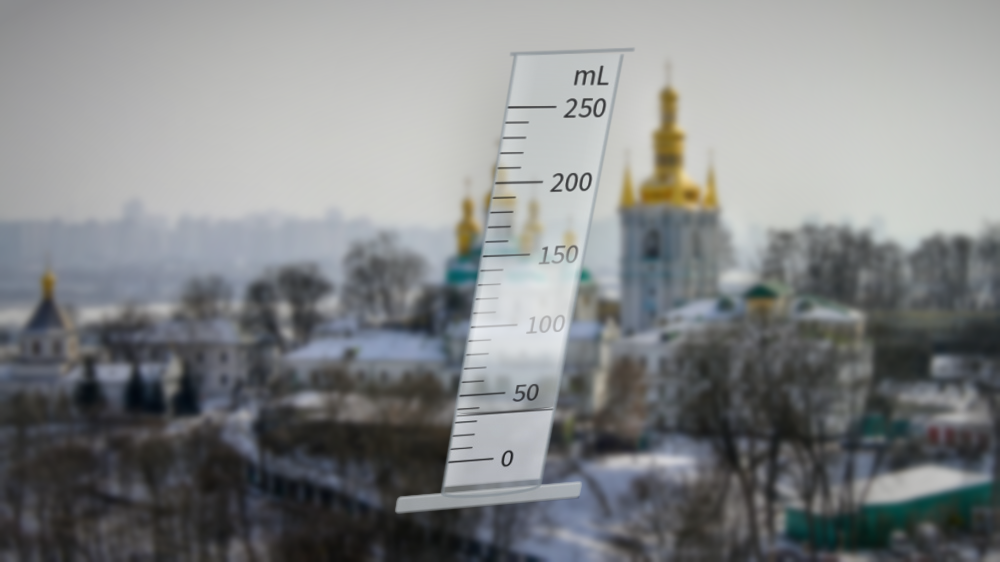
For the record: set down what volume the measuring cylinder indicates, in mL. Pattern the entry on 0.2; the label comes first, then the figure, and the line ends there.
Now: 35
